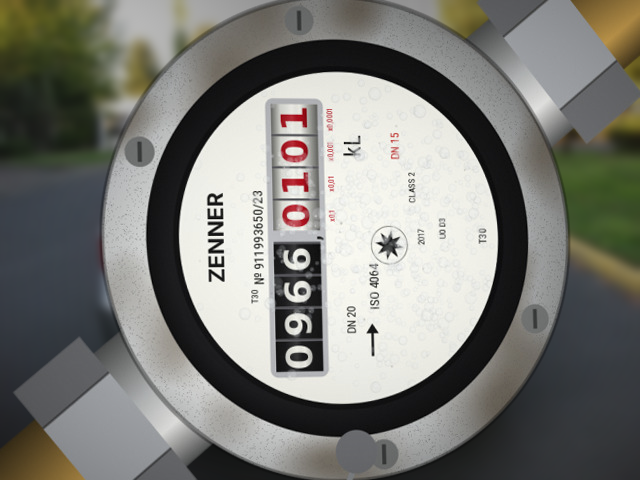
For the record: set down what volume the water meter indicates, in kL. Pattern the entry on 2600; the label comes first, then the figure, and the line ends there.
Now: 966.0101
